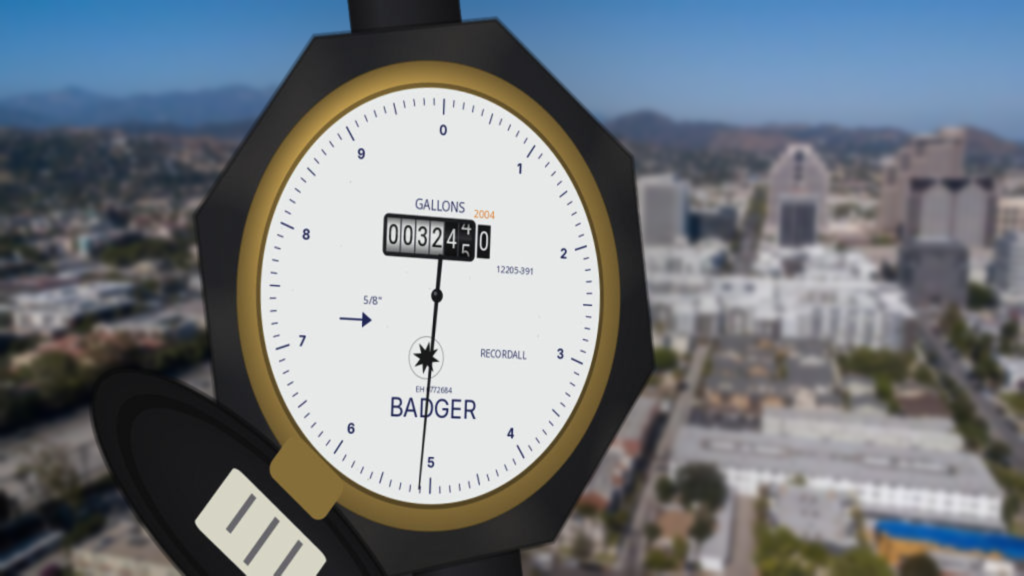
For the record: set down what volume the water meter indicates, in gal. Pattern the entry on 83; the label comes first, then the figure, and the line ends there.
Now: 32445.1
